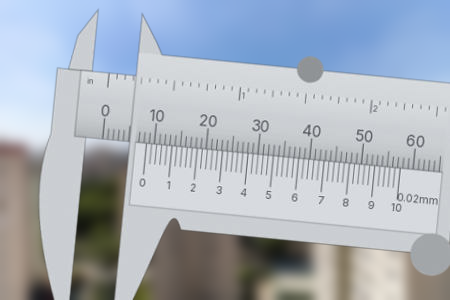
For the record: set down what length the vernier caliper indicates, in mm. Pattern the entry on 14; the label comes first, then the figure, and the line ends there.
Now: 8.5
